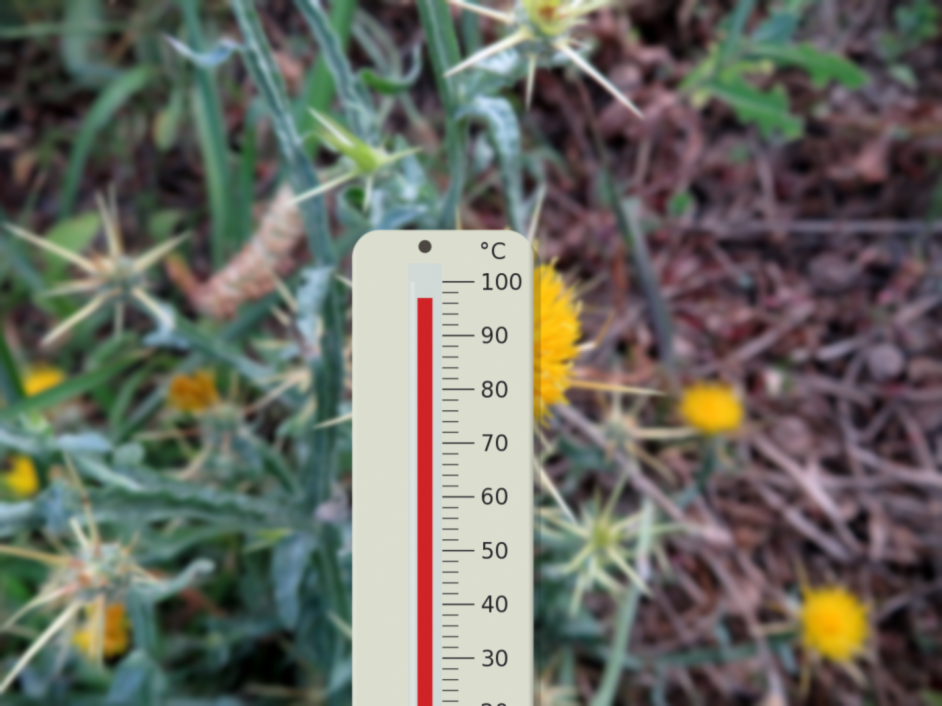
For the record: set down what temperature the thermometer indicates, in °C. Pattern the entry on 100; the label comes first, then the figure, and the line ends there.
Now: 97
